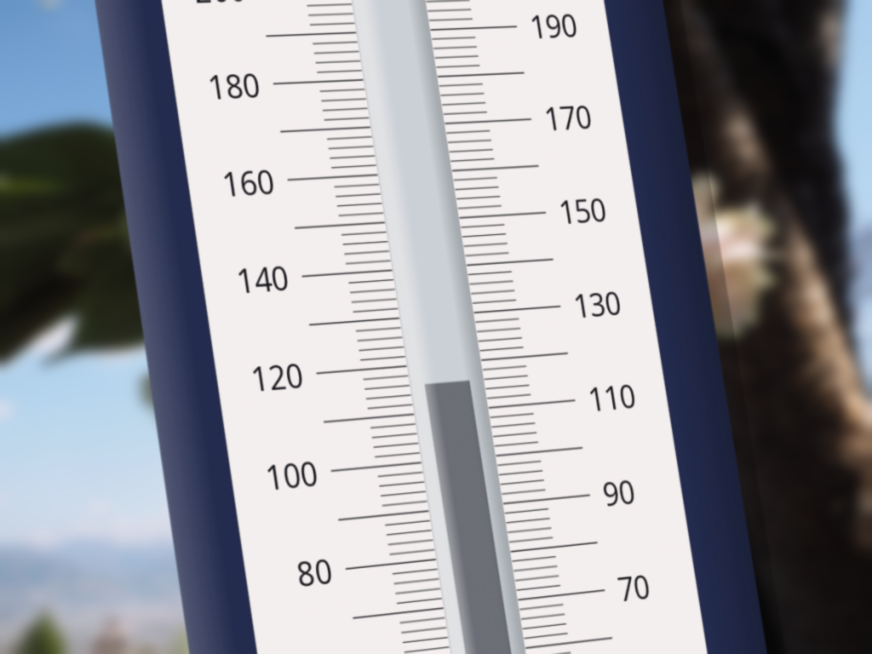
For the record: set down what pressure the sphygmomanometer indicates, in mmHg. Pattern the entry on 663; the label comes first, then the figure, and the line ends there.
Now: 116
